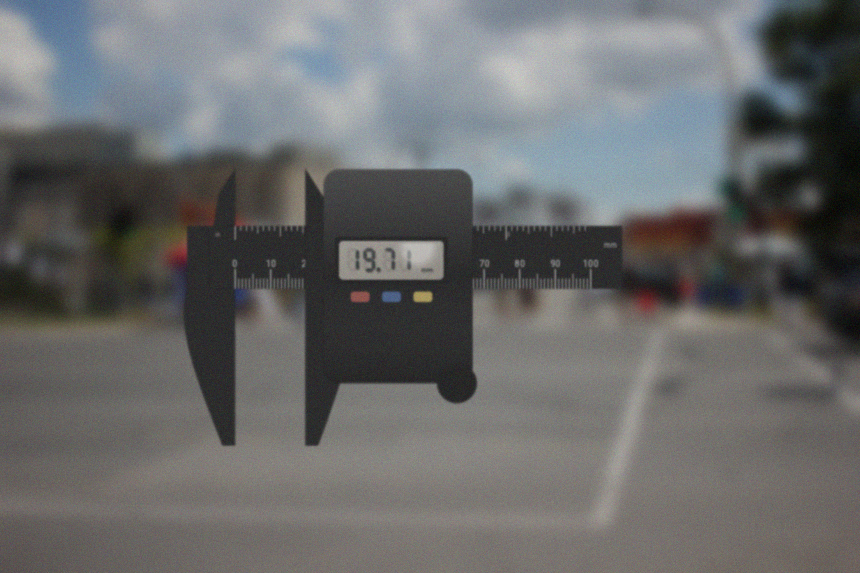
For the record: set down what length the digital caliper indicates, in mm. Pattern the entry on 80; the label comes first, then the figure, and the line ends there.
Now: 19.71
